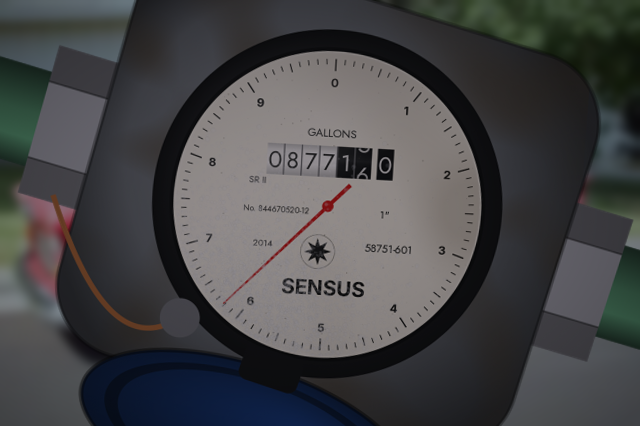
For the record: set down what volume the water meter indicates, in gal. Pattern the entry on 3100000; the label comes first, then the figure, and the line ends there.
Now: 877156.2
